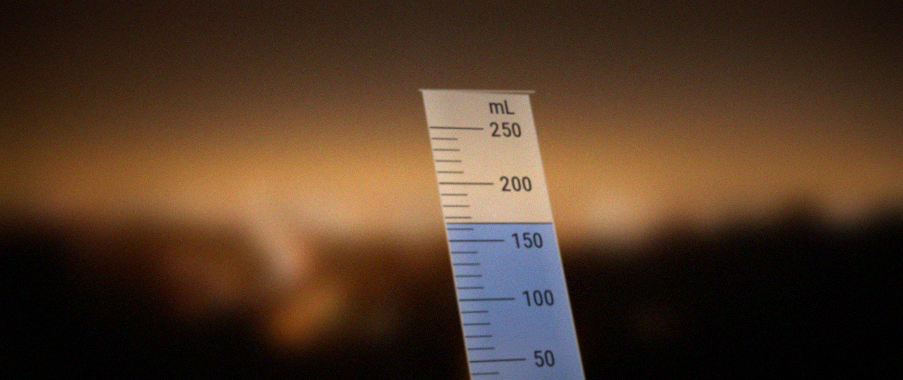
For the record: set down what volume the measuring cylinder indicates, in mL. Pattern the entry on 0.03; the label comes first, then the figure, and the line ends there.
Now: 165
